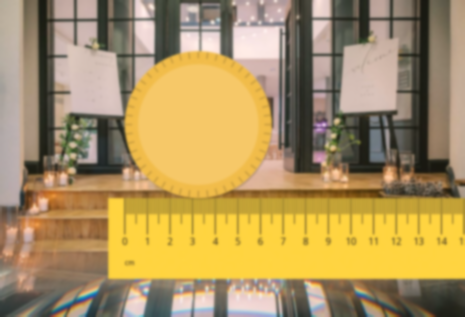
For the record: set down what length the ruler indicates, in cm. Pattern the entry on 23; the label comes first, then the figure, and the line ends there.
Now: 6.5
